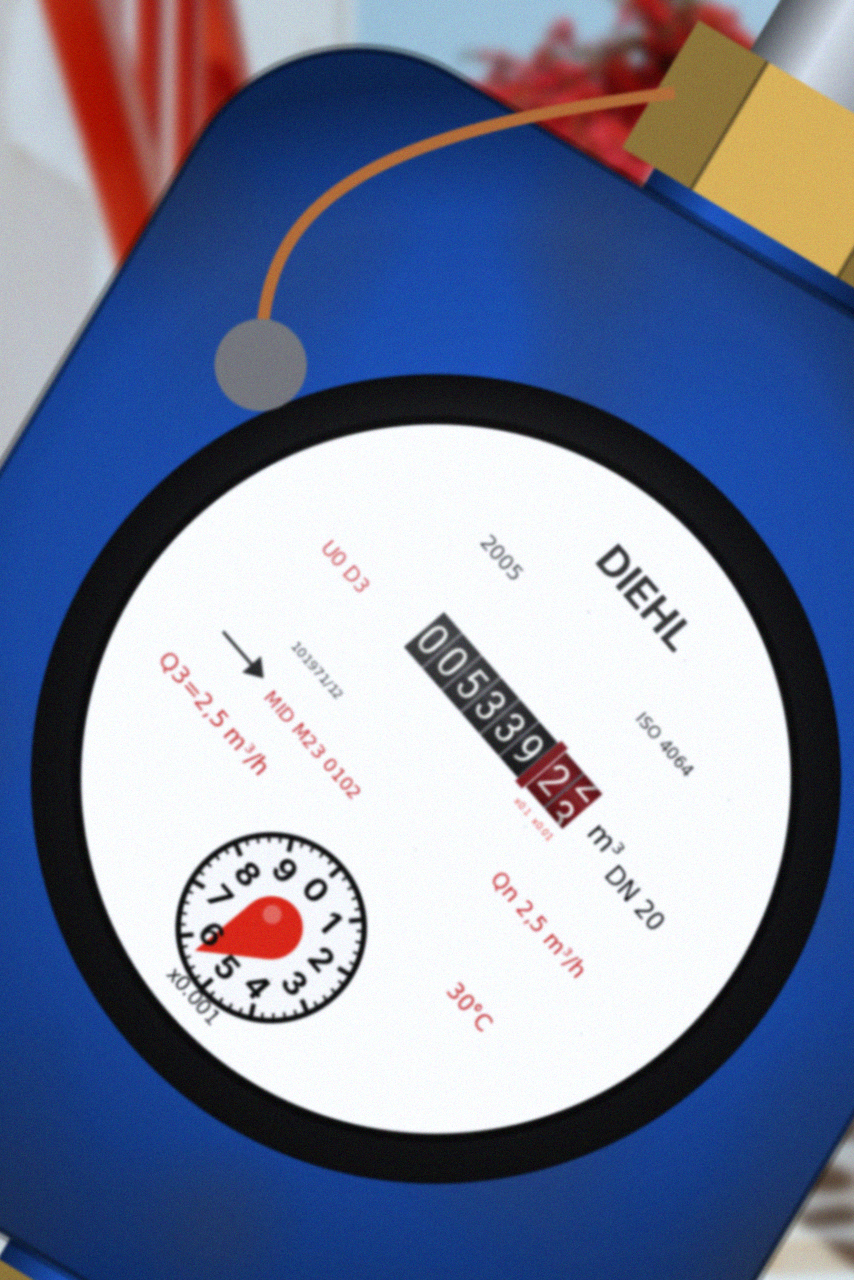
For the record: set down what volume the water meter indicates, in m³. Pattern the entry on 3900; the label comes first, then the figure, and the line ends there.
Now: 5339.225
